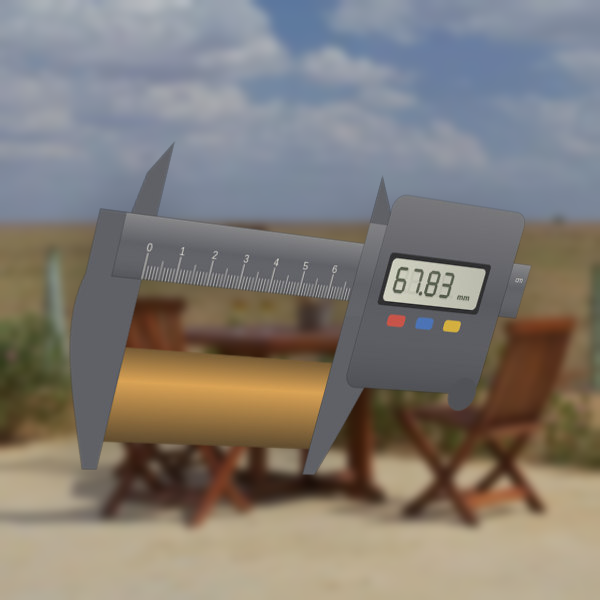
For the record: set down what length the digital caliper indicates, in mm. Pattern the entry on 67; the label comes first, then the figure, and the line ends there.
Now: 67.83
